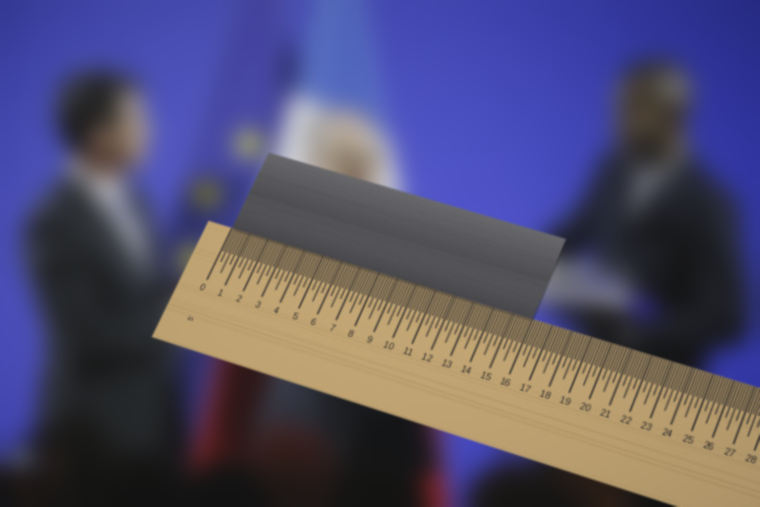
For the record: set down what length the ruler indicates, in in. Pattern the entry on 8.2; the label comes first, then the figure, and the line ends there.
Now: 16
